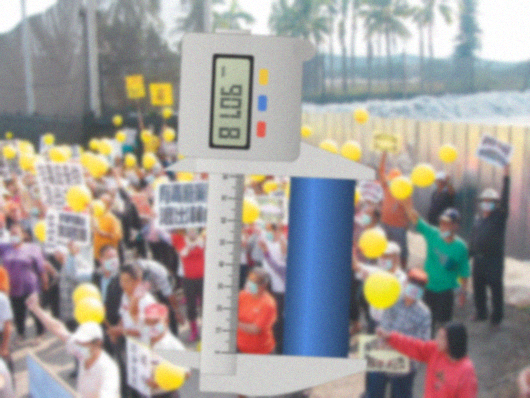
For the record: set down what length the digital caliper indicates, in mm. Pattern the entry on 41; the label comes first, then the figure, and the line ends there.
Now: 81.06
